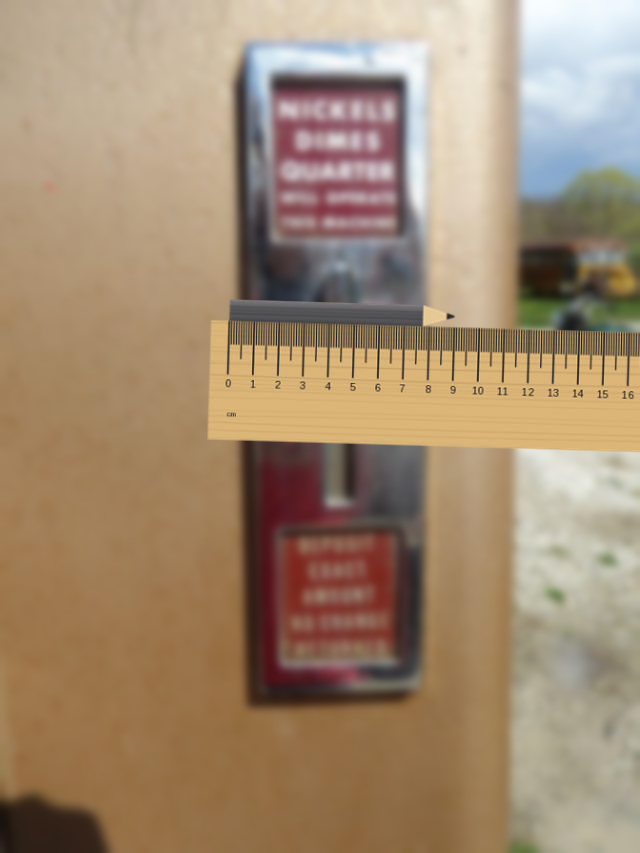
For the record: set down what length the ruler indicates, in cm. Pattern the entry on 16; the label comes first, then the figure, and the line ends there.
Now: 9
